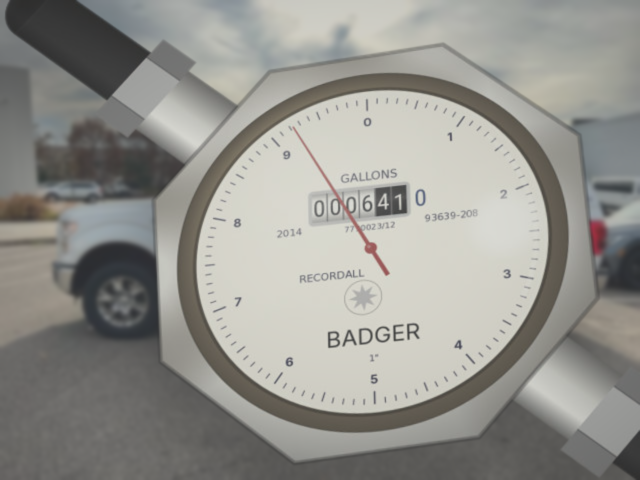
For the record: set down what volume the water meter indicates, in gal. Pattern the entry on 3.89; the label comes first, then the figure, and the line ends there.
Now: 6409.2
